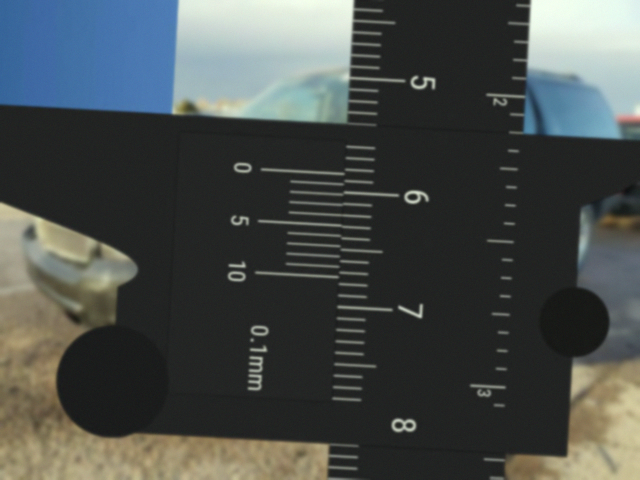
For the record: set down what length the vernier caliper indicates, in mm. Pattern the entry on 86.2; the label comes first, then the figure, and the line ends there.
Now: 58.4
